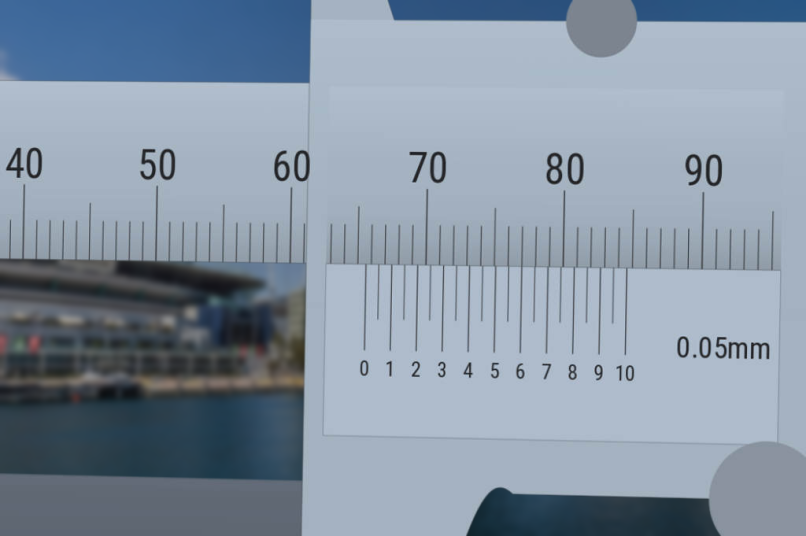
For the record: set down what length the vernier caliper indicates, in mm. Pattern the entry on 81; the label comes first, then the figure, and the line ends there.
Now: 65.6
